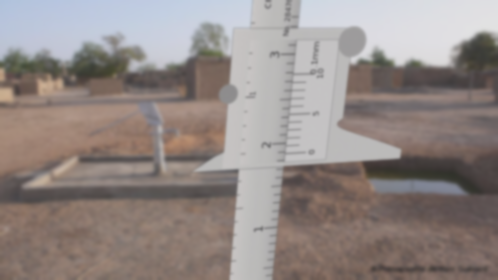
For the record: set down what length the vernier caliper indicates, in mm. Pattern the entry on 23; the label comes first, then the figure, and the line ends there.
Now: 18.8
